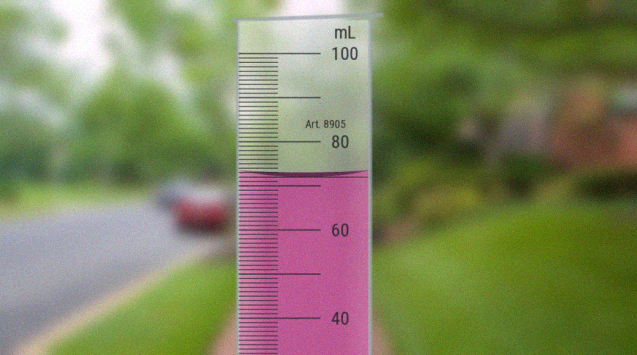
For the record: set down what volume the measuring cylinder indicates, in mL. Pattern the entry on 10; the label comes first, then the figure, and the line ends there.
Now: 72
